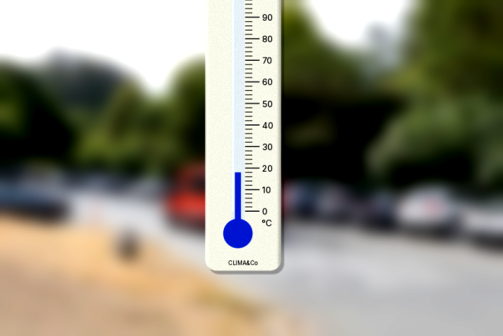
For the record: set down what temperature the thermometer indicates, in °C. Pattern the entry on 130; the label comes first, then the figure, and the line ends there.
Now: 18
